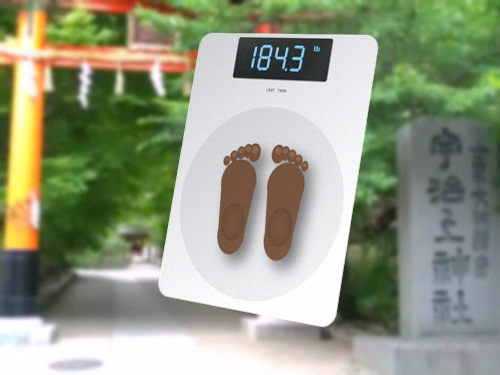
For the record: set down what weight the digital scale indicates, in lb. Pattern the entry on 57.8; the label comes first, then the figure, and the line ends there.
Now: 184.3
